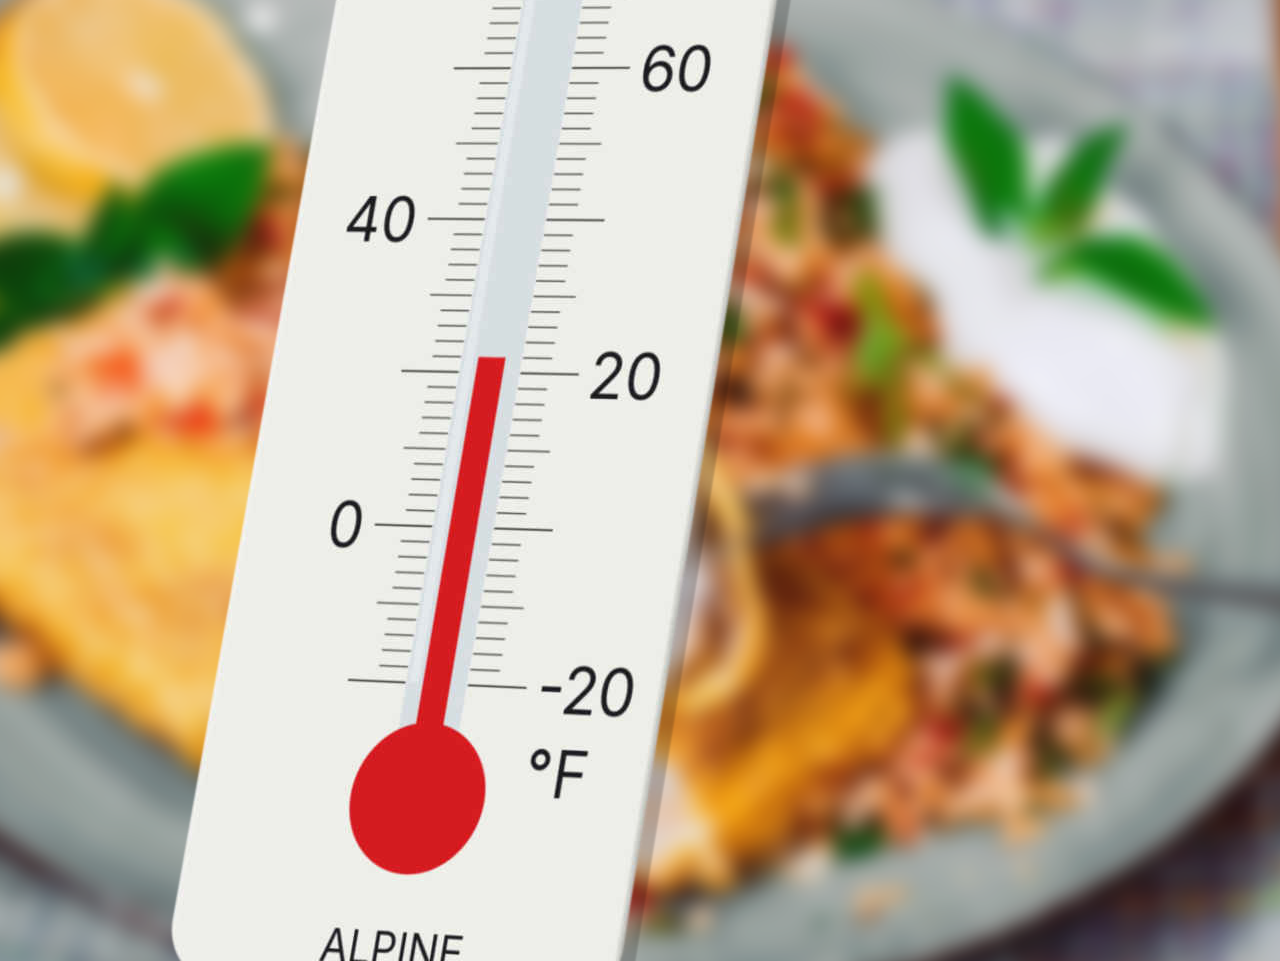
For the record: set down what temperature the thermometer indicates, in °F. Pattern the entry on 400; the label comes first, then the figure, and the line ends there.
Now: 22
